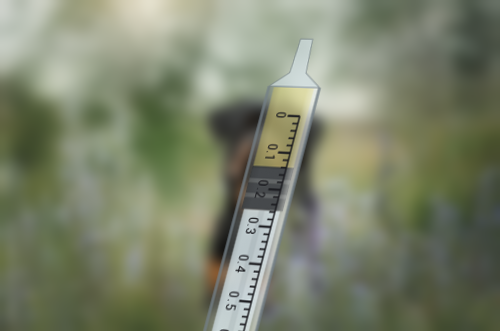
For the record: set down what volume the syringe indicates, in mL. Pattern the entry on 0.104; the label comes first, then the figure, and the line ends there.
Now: 0.14
